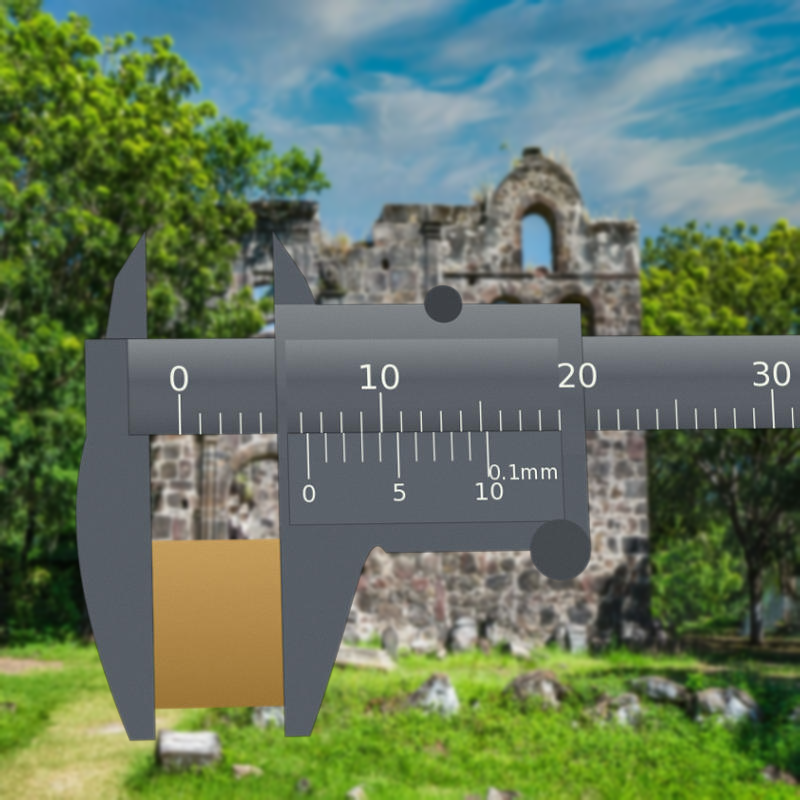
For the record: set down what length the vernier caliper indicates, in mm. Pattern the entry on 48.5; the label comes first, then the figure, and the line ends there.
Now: 6.3
